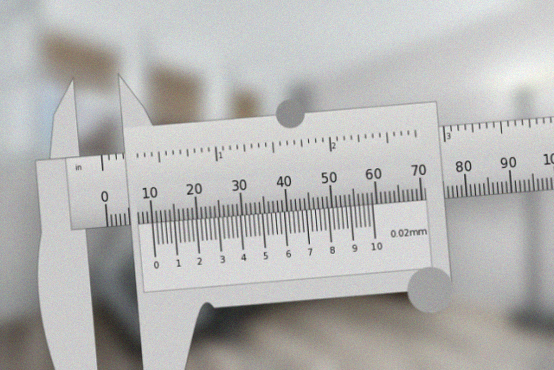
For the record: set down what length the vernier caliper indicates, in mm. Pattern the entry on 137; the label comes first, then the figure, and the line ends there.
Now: 10.0
